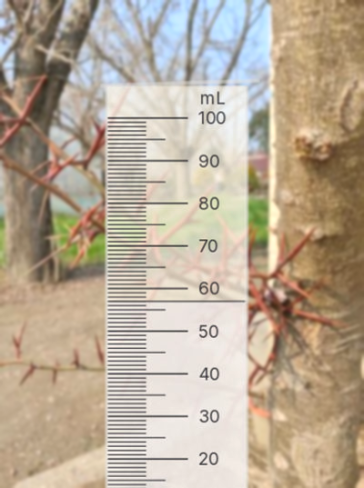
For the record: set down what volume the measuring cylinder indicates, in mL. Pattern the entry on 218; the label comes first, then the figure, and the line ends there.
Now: 57
